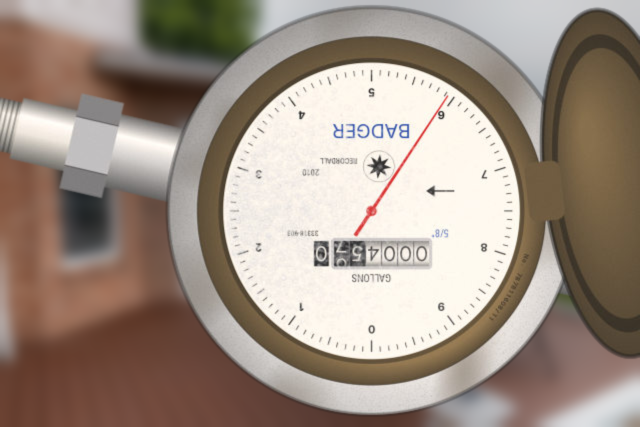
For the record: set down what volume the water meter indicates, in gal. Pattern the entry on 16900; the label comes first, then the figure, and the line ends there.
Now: 4565.9
